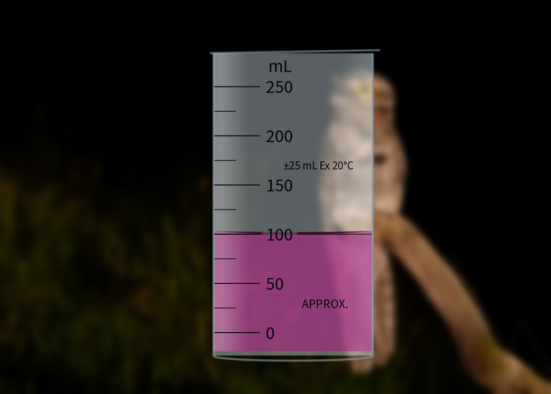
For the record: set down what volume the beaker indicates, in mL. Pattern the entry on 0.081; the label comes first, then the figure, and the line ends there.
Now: 100
